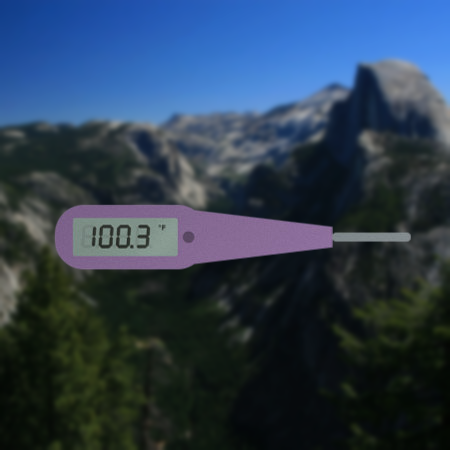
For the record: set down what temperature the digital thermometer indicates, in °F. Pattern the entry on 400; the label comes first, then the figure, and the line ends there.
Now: 100.3
